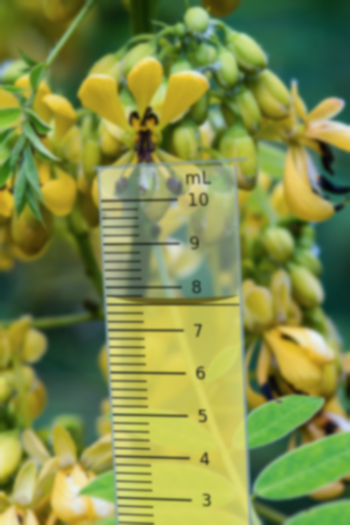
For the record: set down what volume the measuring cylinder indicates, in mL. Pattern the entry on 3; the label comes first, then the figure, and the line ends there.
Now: 7.6
